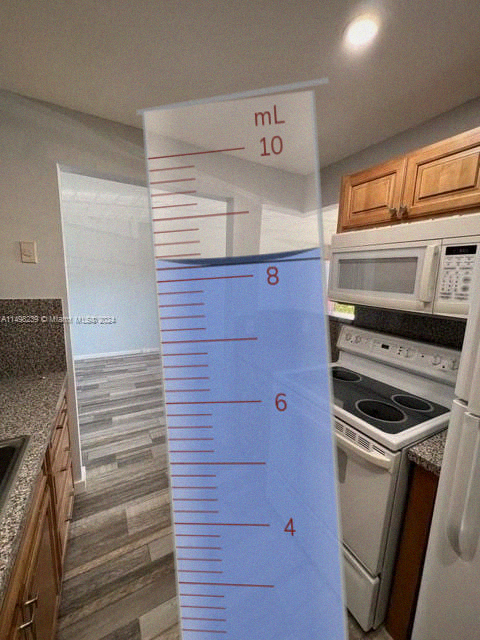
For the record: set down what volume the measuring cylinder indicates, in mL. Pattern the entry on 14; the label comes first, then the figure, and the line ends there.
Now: 8.2
